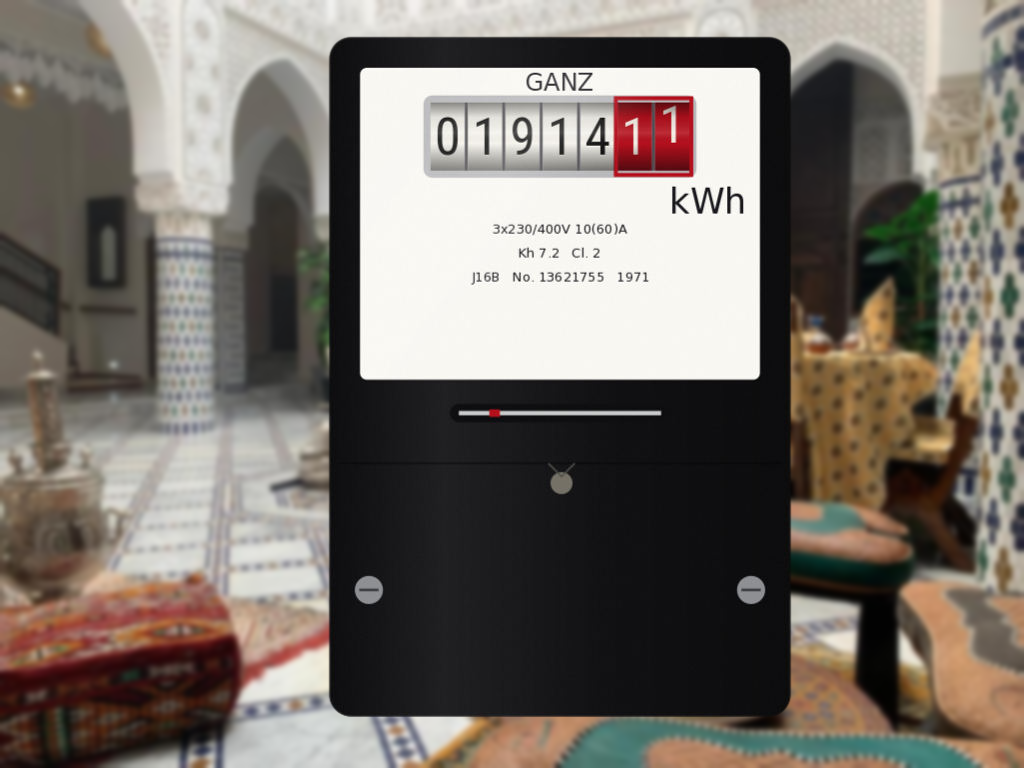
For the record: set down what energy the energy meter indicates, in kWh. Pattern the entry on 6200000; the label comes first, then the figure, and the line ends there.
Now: 1914.11
